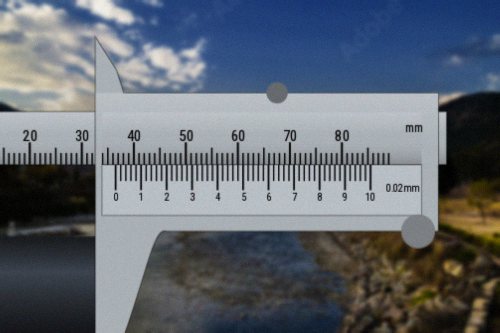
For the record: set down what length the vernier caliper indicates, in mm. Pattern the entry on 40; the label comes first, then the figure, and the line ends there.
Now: 36.5
